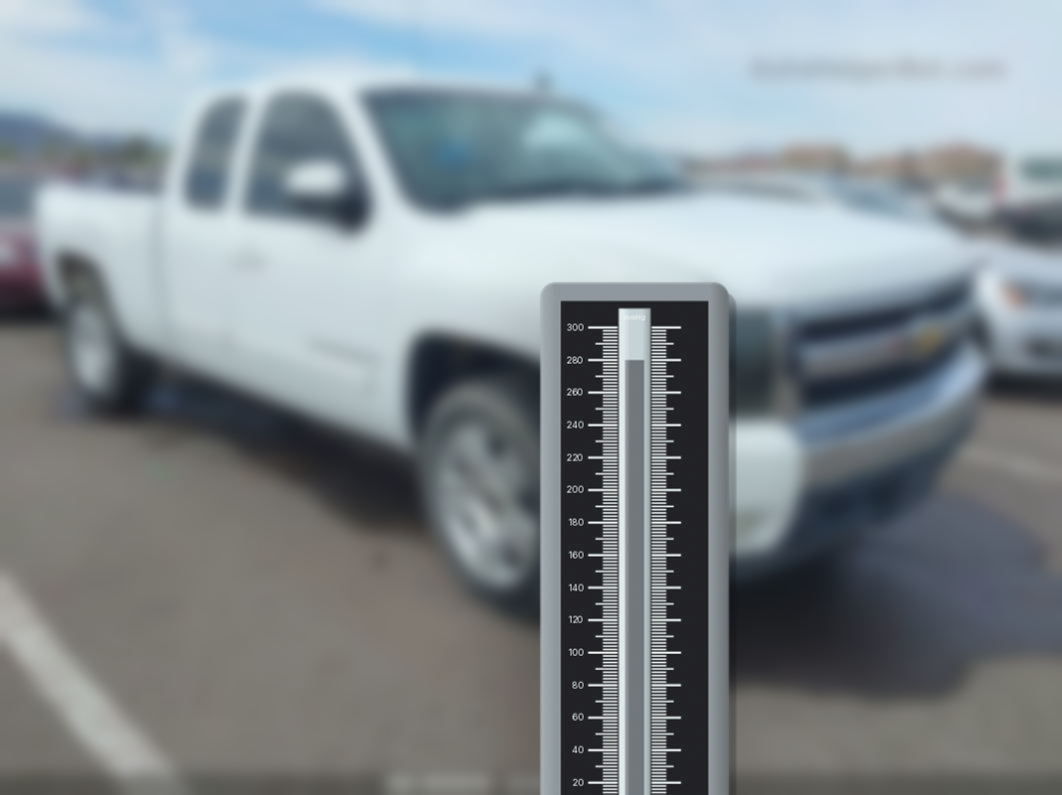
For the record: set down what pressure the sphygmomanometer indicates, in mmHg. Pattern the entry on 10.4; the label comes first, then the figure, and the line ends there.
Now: 280
